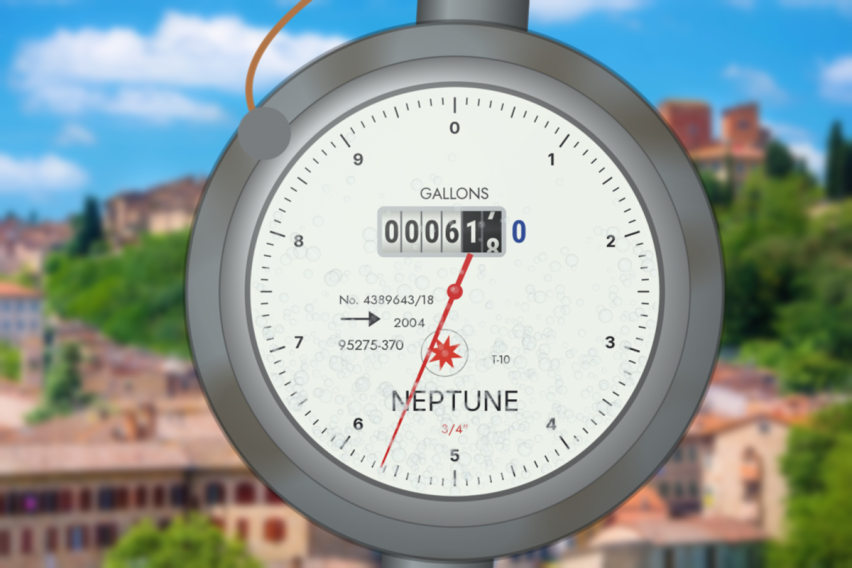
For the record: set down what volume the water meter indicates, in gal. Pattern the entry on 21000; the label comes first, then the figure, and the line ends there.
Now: 6175.6
